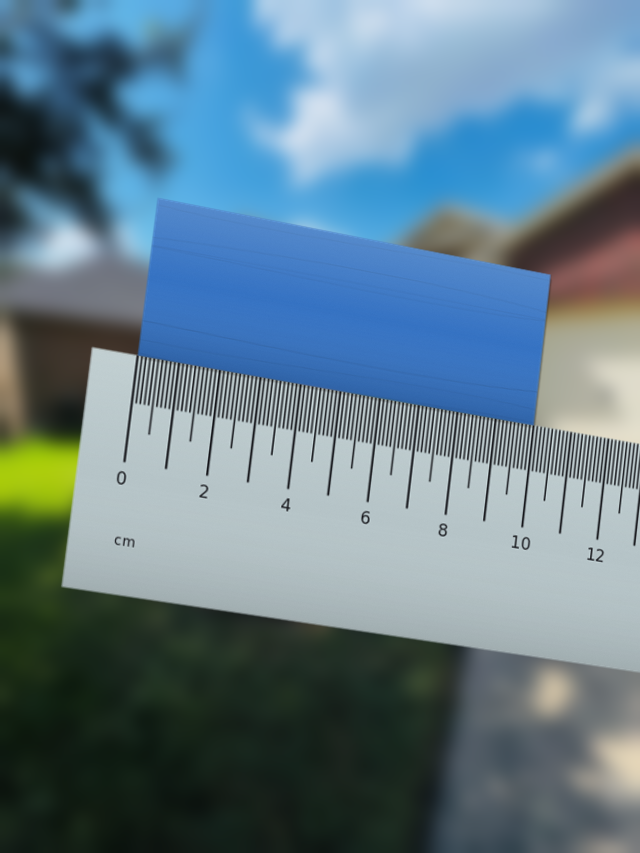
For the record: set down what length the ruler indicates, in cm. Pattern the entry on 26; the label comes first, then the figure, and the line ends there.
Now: 10
